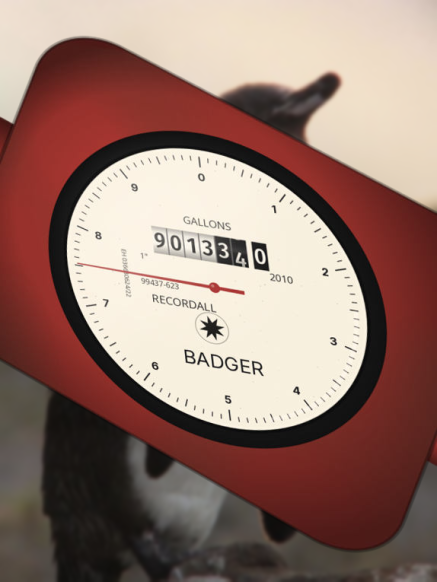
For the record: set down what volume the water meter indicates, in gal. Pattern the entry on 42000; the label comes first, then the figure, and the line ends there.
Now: 9013337.5
